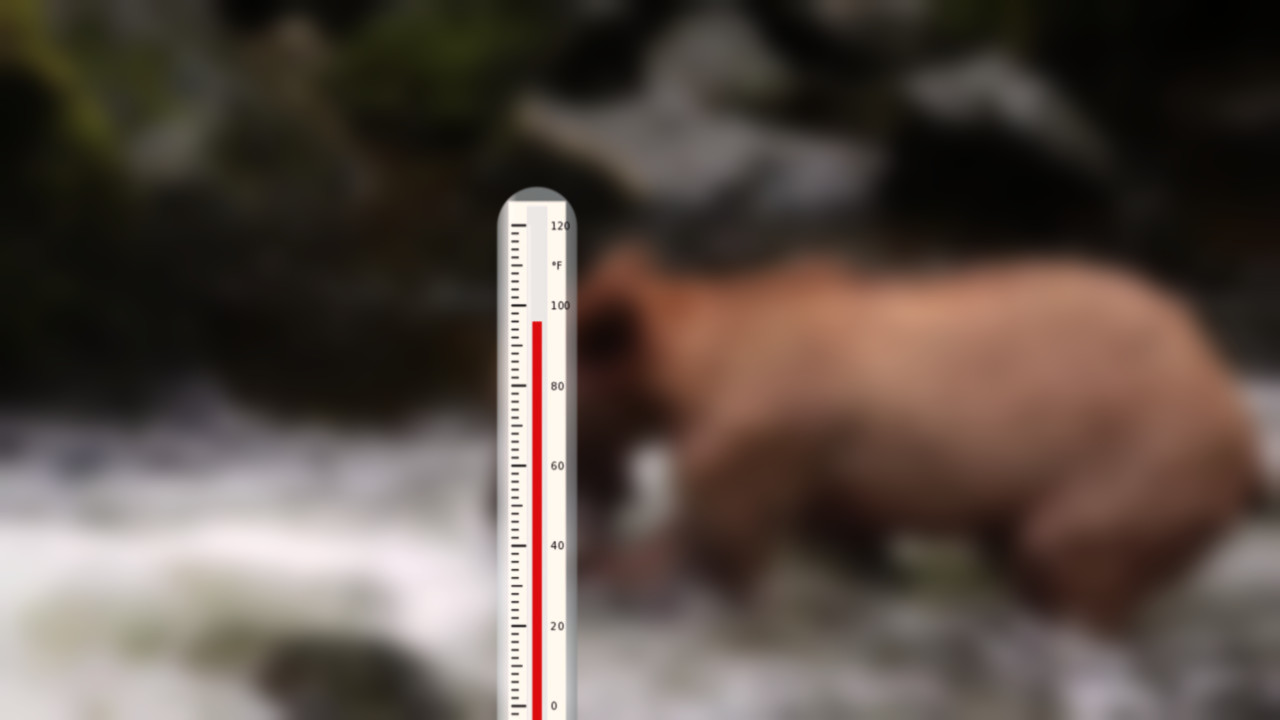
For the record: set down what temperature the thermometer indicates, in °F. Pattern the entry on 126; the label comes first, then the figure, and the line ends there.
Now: 96
